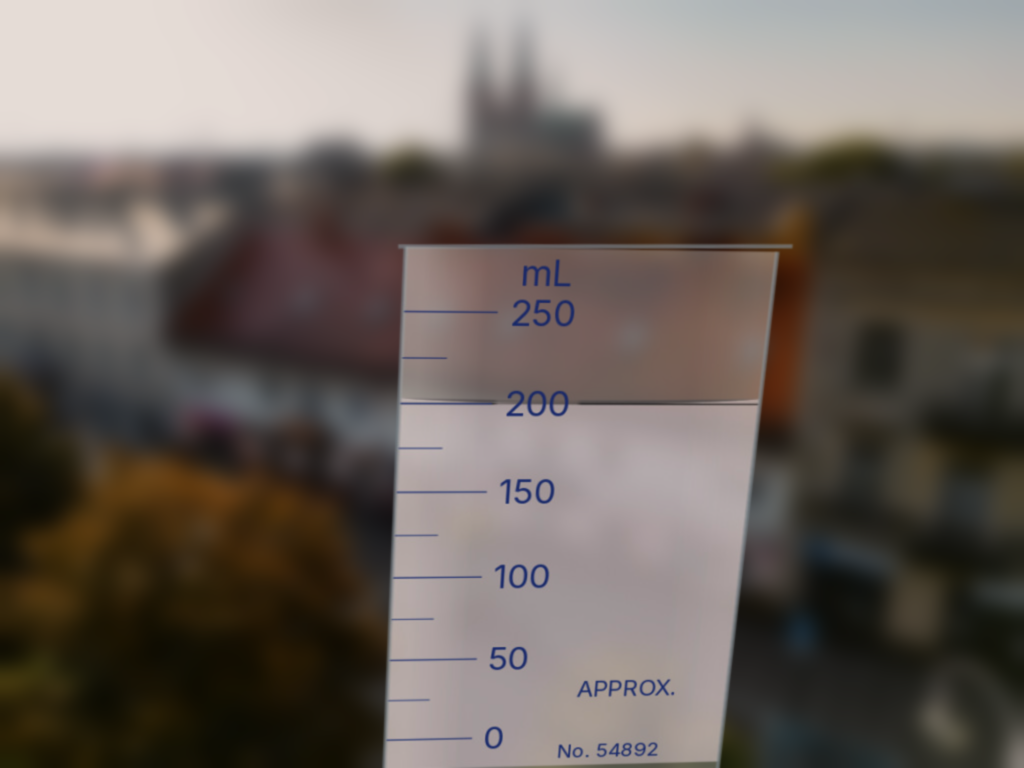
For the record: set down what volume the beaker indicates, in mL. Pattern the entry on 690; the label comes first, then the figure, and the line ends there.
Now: 200
